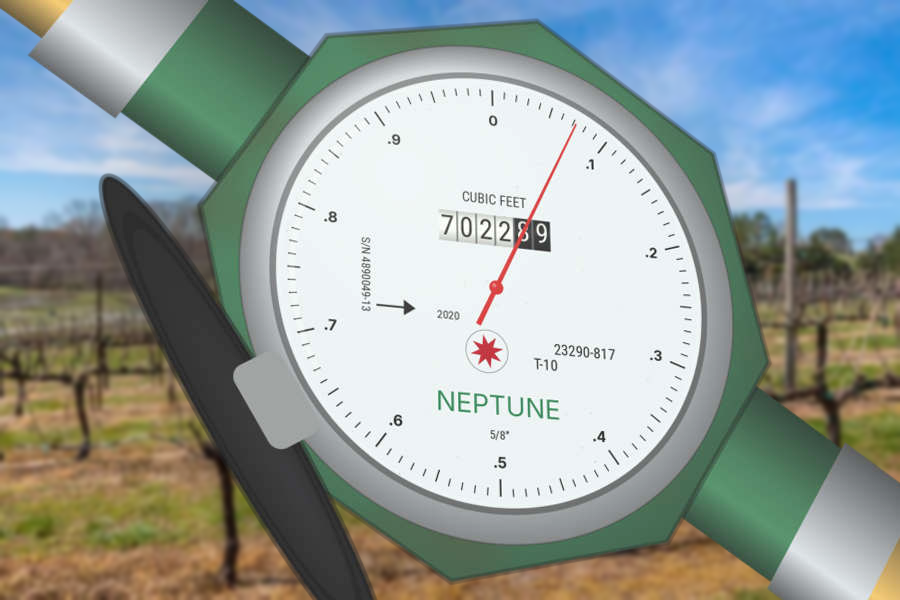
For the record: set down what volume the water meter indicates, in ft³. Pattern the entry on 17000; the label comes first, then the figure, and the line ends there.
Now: 702289.07
